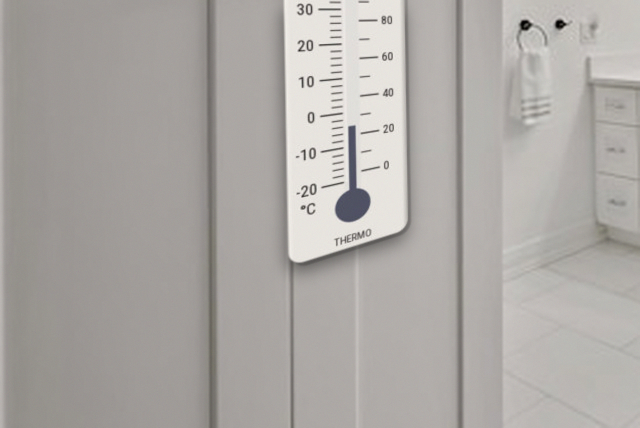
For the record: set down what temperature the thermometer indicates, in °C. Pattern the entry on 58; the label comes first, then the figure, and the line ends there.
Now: -4
